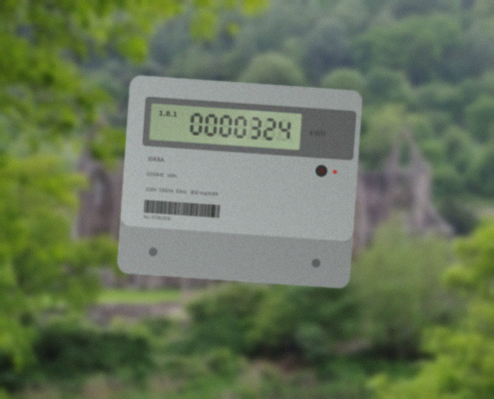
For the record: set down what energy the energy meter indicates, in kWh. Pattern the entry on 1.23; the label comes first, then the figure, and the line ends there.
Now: 324
